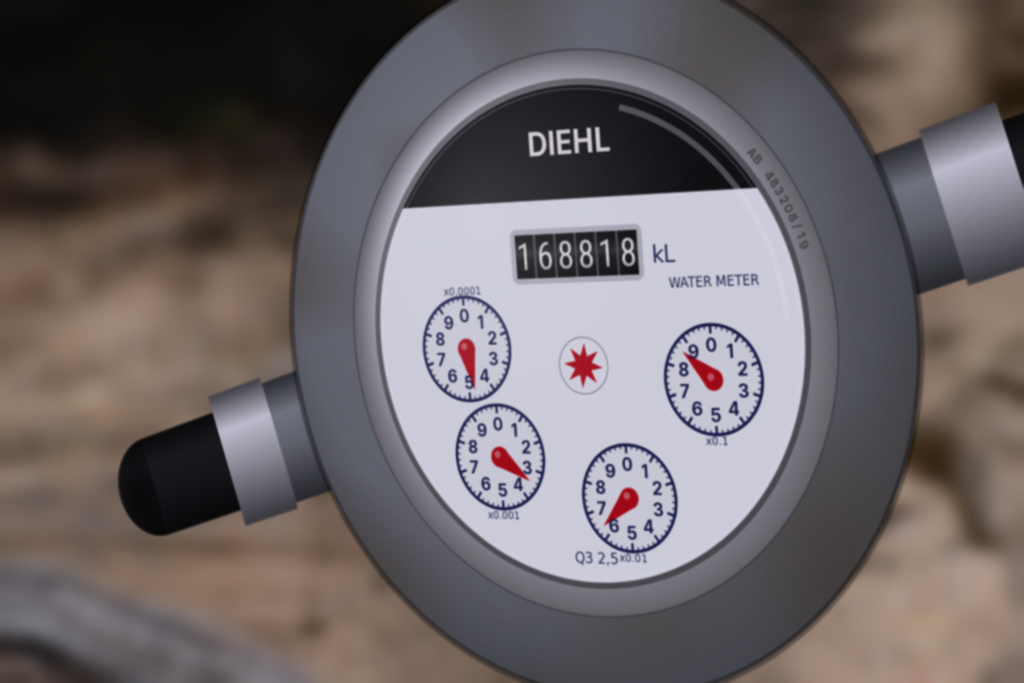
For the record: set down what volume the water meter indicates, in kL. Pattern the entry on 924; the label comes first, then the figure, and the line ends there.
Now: 168818.8634
